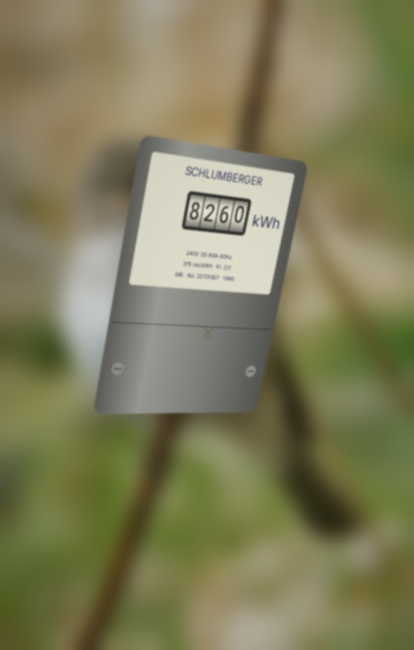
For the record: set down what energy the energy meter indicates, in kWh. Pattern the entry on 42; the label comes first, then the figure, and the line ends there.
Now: 8260
